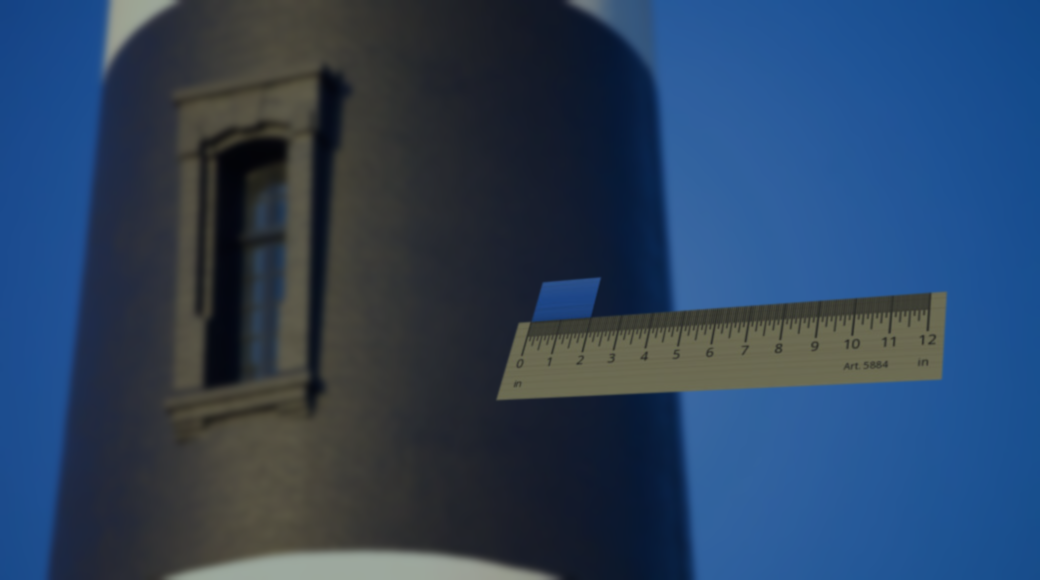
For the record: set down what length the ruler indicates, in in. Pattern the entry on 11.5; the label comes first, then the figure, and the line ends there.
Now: 2
